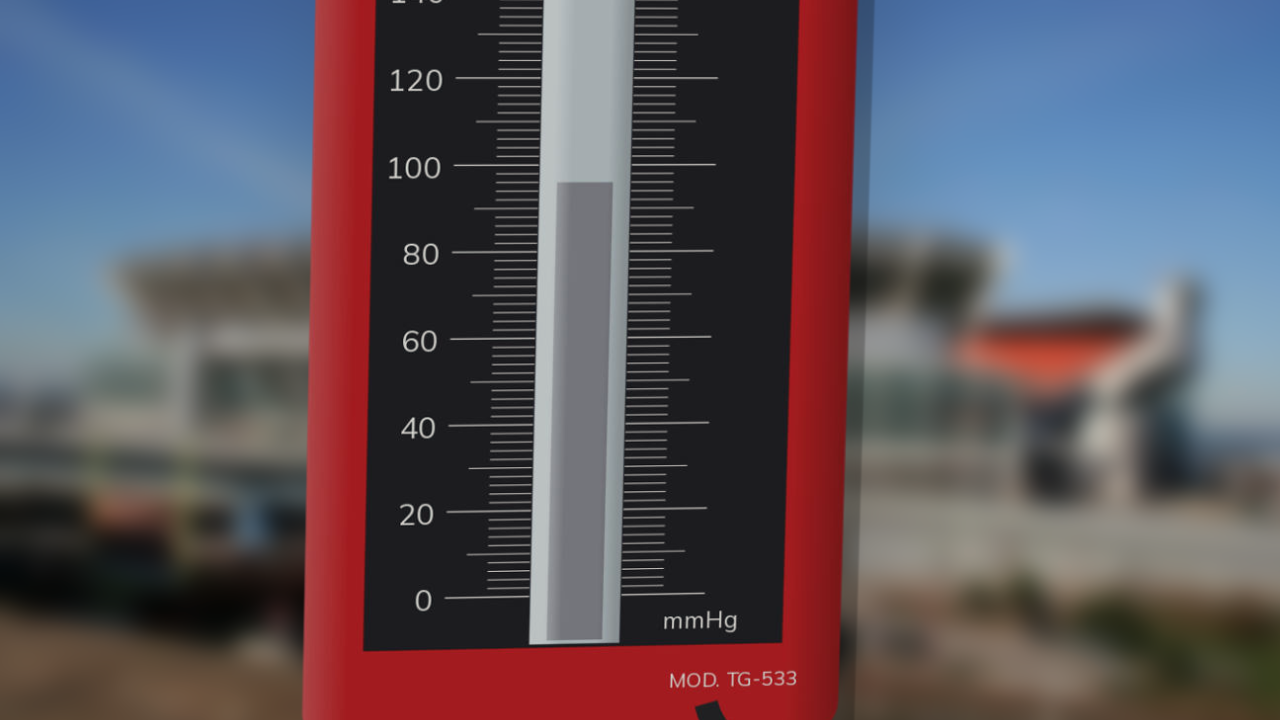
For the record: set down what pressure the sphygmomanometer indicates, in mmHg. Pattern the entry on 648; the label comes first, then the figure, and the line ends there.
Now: 96
